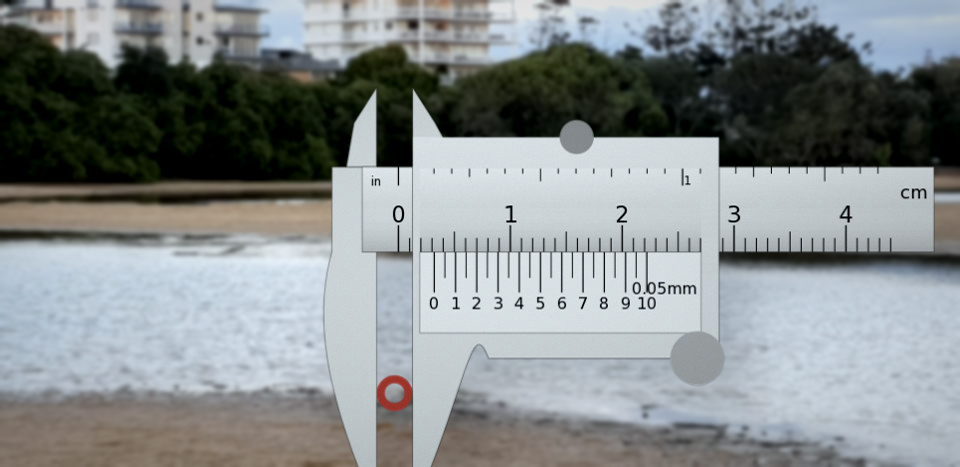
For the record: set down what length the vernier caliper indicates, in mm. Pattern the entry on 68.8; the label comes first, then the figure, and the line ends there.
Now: 3.2
